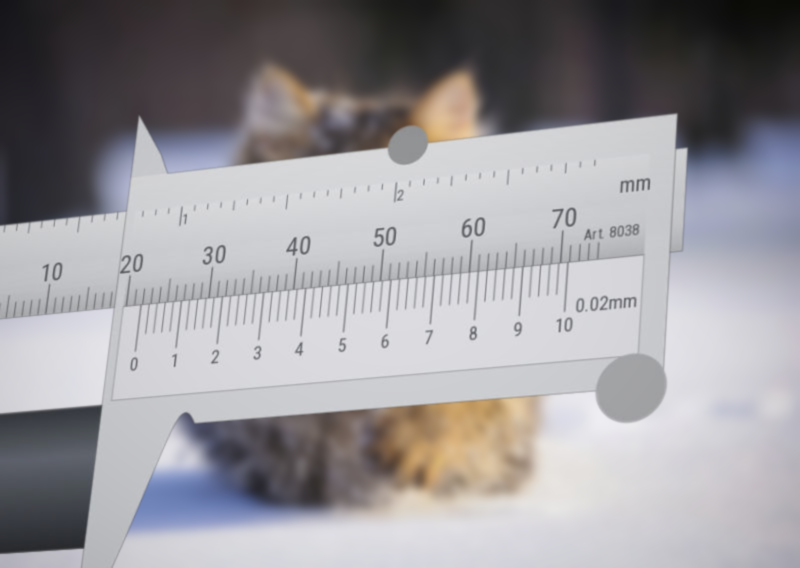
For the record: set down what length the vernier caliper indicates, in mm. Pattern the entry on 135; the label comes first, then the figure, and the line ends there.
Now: 21.8
